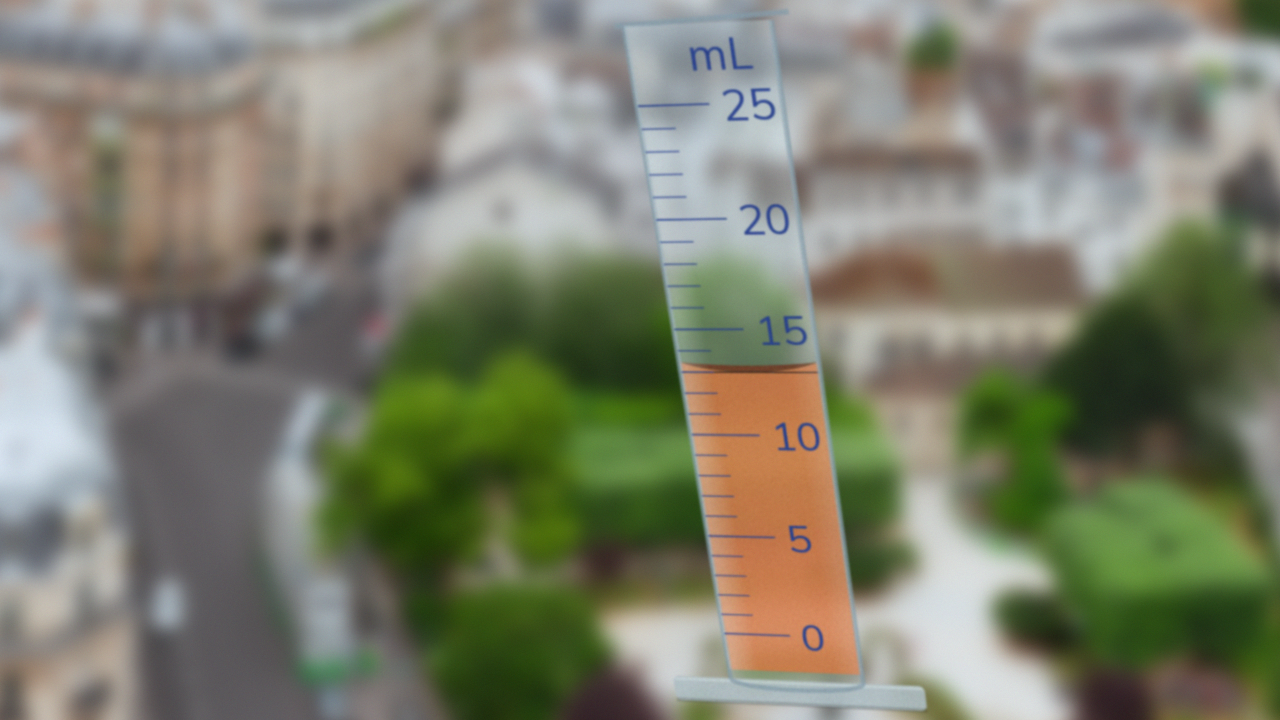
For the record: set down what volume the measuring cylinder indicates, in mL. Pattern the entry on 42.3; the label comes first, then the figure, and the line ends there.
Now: 13
